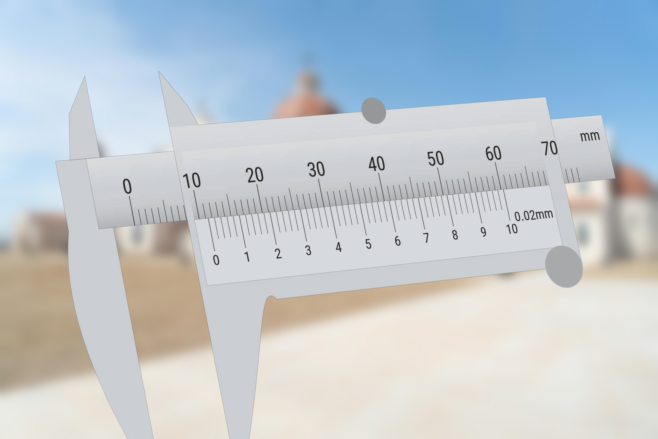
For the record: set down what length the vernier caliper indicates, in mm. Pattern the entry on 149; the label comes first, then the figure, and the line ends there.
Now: 11.4
